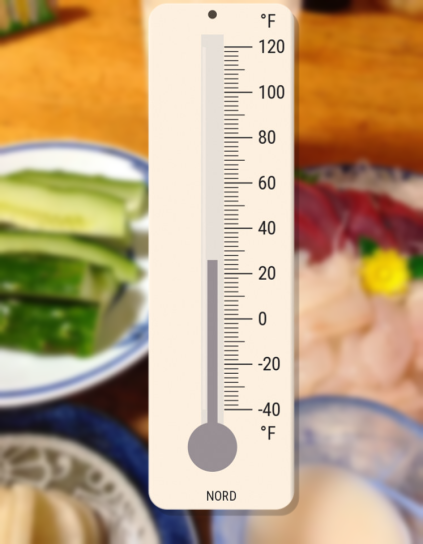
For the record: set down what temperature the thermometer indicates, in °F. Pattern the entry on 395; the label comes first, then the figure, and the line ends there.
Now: 26
